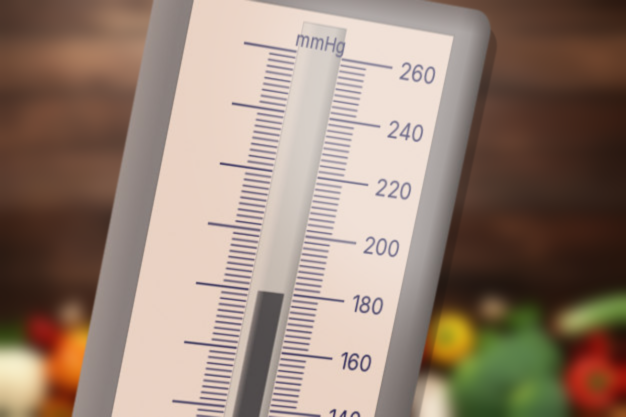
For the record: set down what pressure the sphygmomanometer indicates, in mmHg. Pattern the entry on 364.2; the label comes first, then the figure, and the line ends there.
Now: 180
